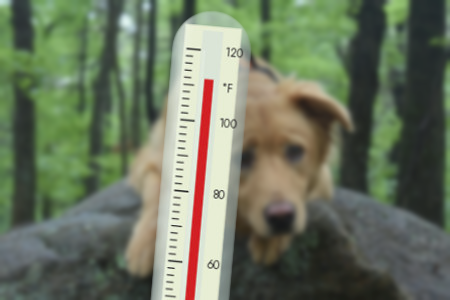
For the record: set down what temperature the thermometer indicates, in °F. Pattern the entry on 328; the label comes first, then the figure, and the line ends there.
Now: 112
